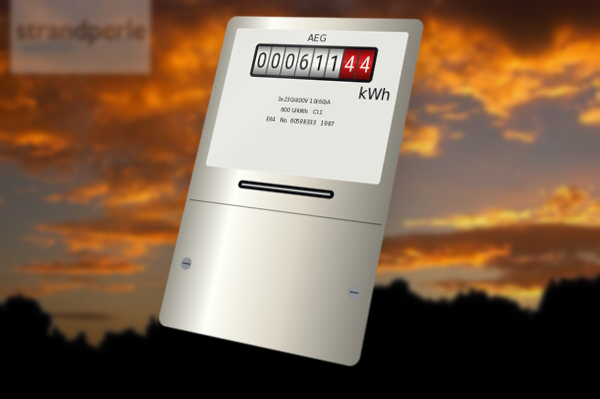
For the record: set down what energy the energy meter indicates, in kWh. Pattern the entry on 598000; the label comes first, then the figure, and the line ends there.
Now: 611.44
